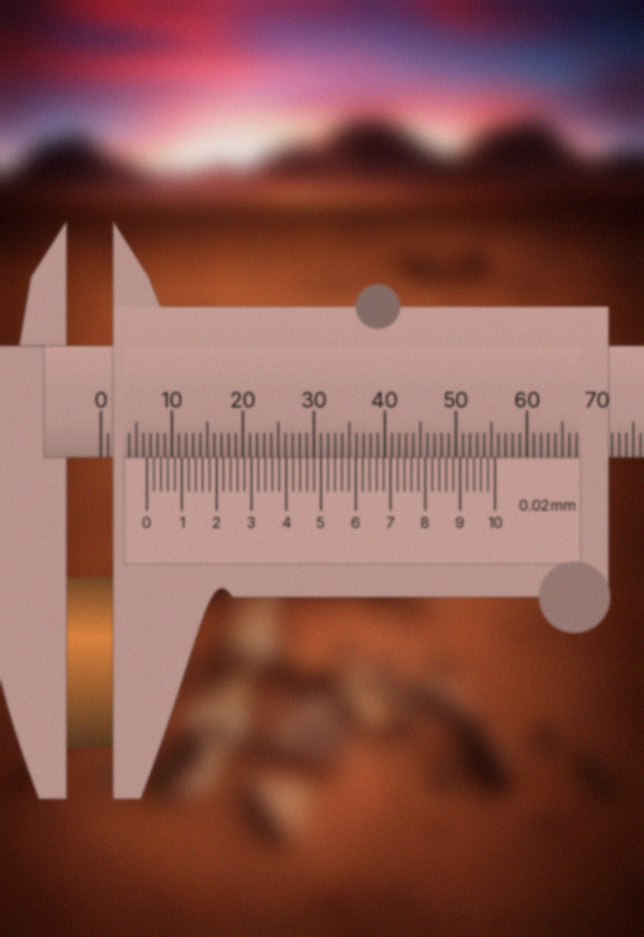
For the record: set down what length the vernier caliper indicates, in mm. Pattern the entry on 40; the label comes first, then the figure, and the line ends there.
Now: 6.5
